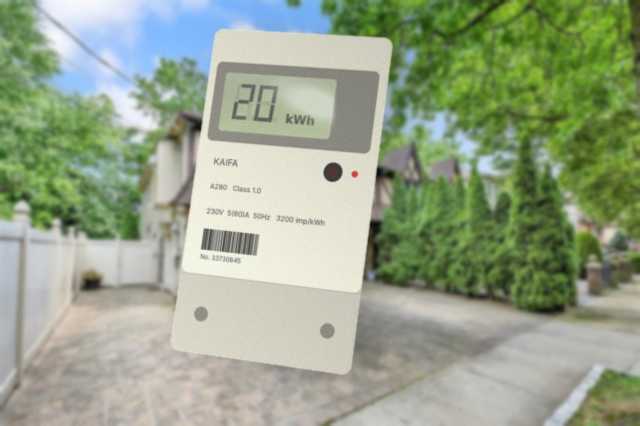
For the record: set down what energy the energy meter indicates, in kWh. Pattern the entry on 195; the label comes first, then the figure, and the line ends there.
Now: 20
